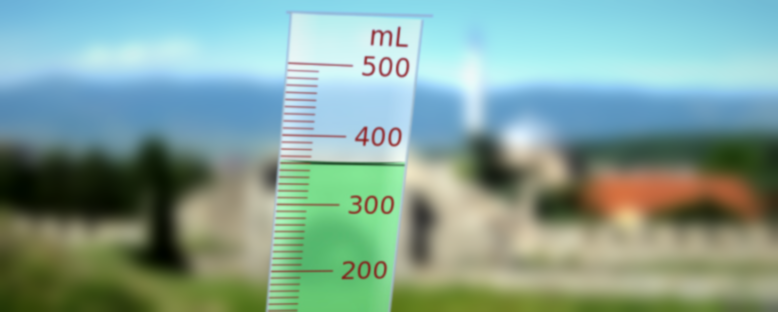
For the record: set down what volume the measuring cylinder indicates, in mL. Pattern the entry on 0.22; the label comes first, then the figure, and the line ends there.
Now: 360
